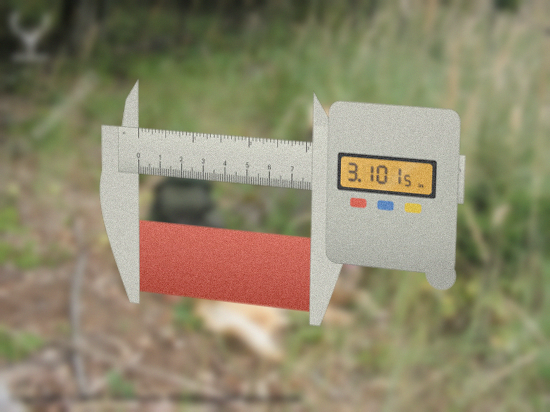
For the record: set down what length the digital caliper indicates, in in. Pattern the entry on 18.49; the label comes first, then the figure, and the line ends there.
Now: 3.1015
